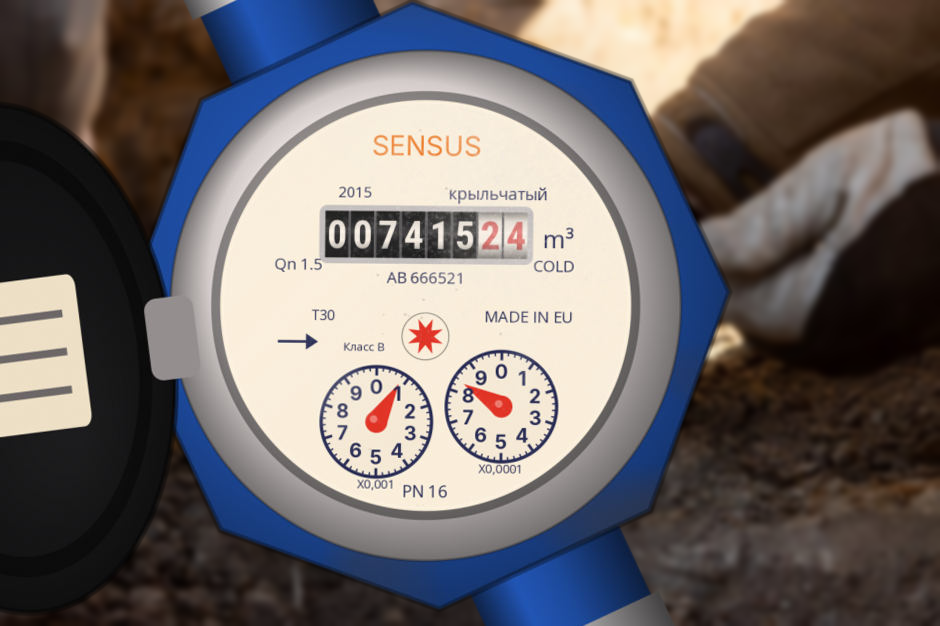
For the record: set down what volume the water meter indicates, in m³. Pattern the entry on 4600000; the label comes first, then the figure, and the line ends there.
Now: 7415.2408
